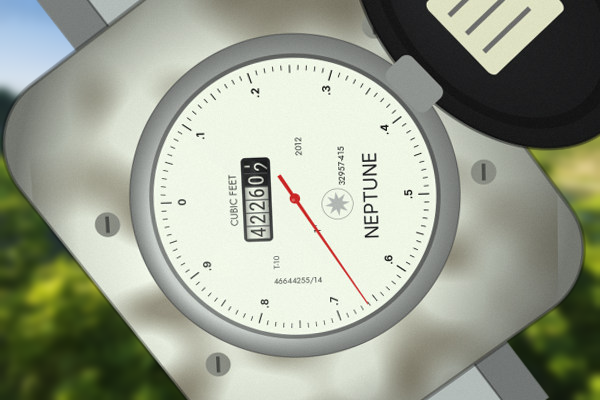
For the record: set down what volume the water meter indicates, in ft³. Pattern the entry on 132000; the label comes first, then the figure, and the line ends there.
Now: 422601.66
